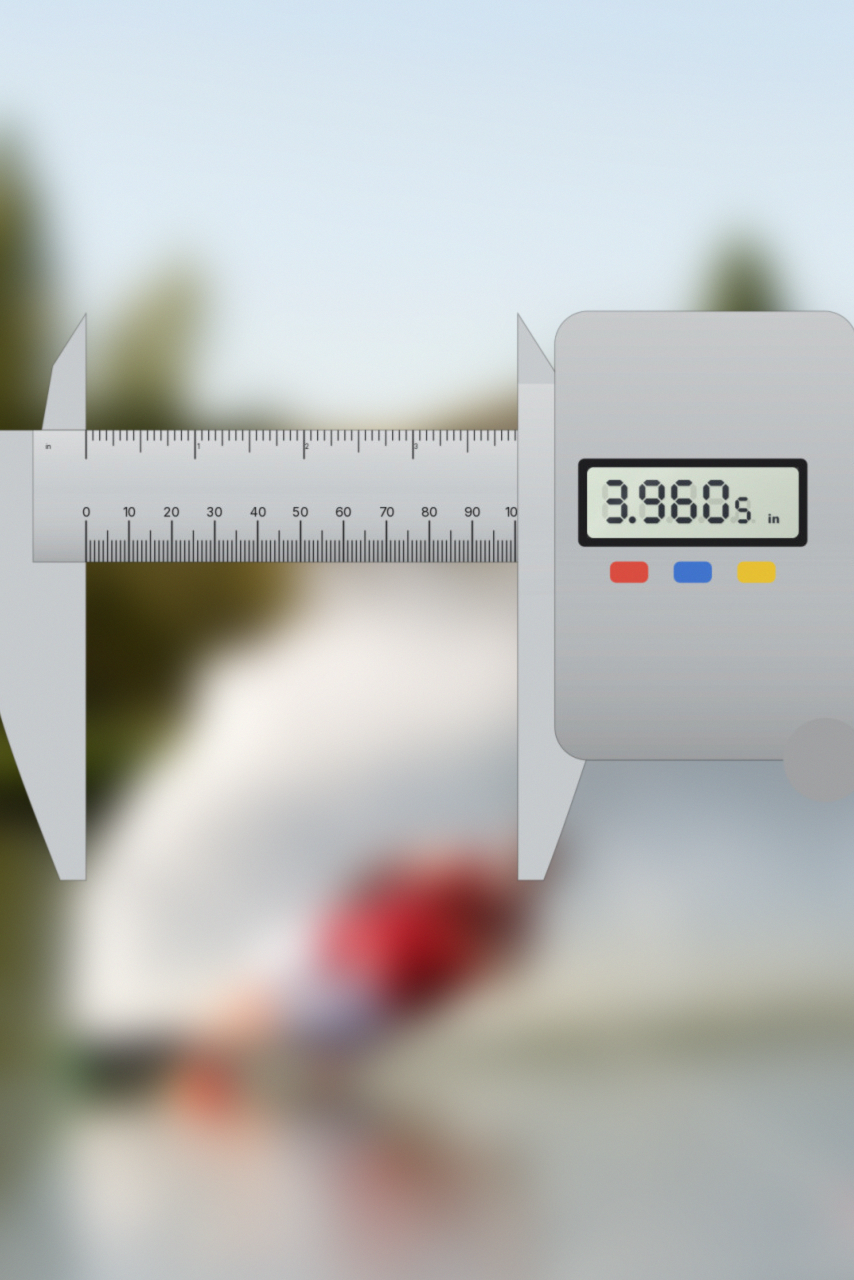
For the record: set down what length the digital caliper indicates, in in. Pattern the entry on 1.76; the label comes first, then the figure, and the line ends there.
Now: 3.9605
